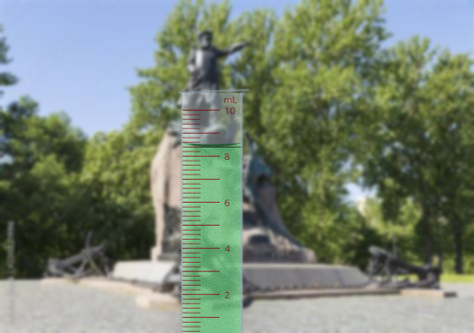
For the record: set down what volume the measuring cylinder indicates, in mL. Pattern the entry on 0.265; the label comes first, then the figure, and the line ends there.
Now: 8.4
